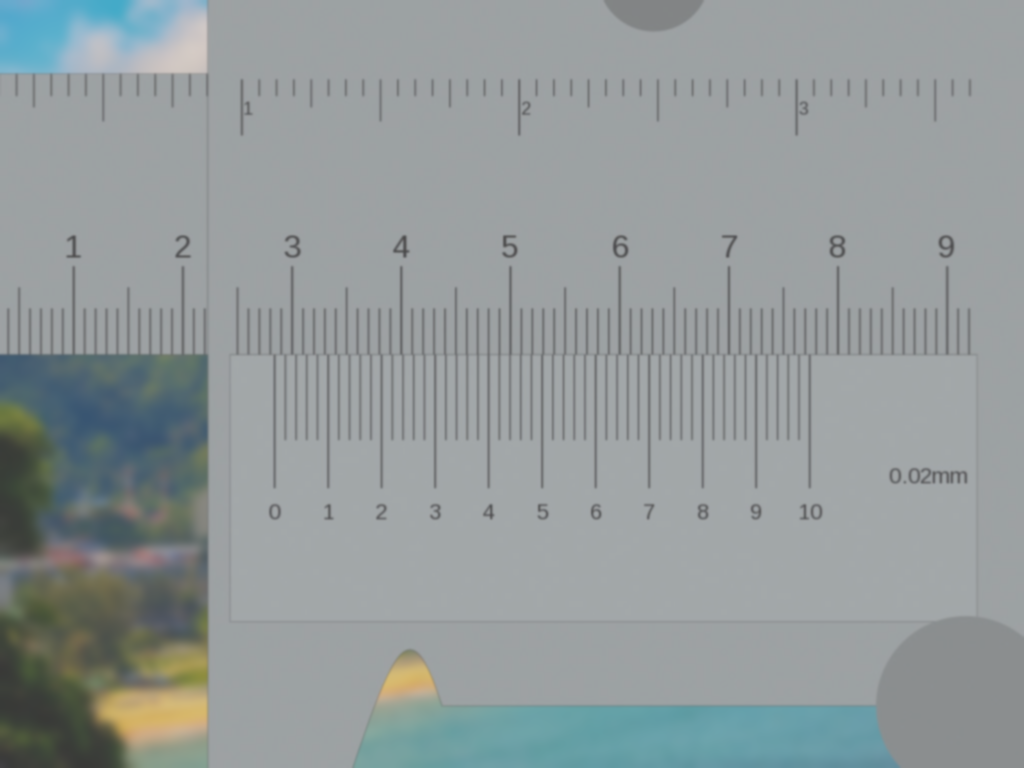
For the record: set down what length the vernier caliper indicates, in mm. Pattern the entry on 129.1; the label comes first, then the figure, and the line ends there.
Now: 28.4
